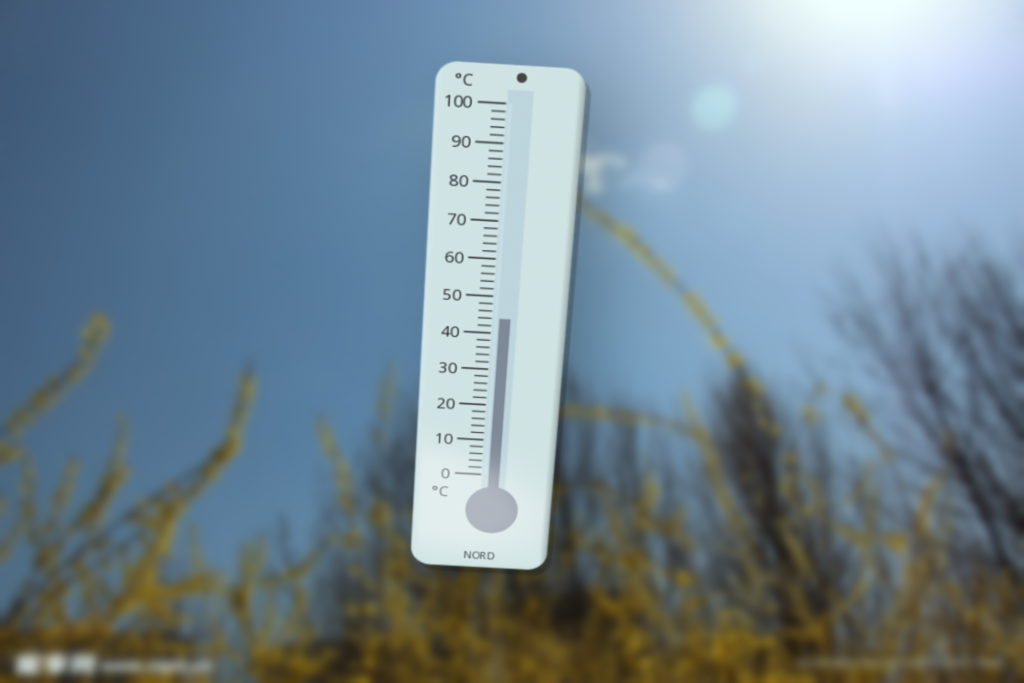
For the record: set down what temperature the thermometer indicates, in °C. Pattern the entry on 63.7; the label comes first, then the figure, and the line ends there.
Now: 44
